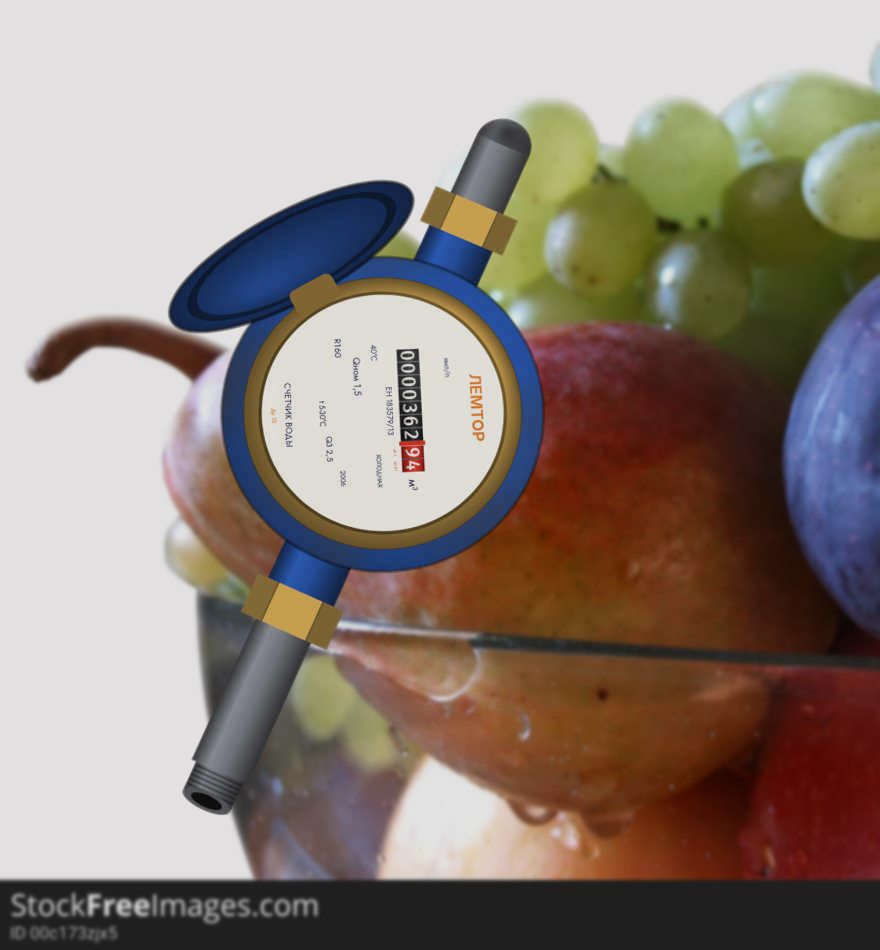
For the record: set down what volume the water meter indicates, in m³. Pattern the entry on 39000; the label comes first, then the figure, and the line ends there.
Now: 362.94
